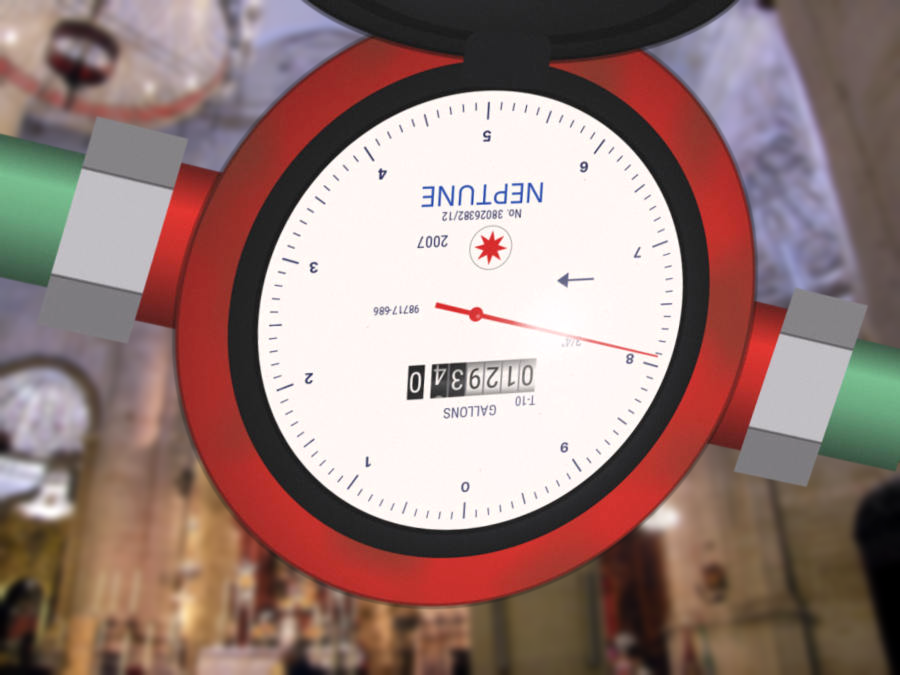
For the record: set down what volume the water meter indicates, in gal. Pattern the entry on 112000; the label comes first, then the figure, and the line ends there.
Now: 129337.9
